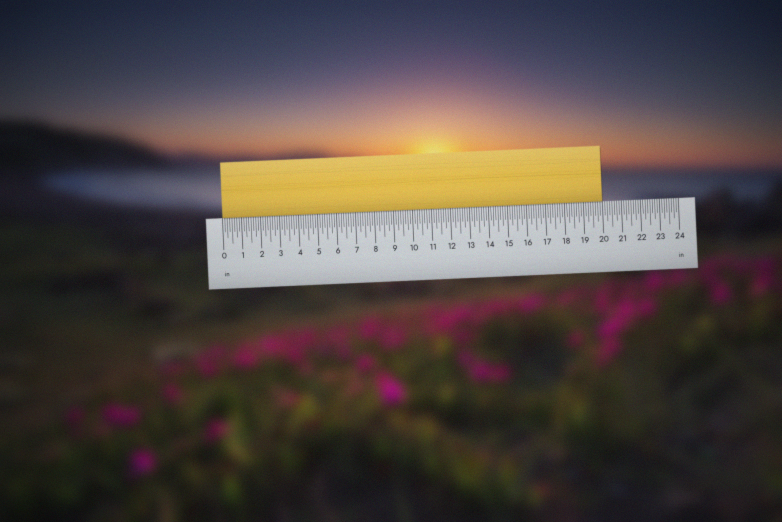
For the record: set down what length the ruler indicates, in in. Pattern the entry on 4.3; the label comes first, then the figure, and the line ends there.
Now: 20
